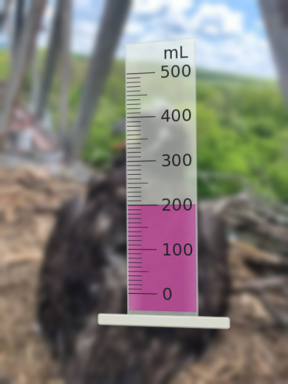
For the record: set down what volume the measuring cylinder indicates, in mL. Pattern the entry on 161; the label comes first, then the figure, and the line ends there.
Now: 200
